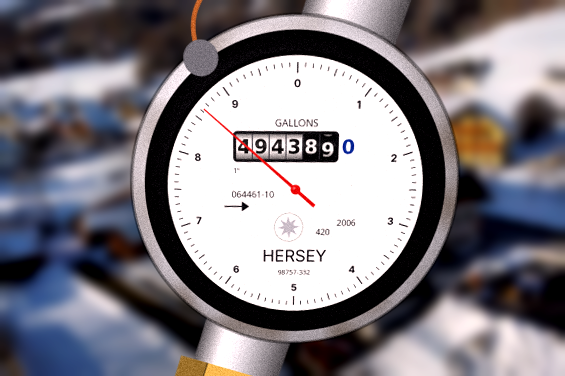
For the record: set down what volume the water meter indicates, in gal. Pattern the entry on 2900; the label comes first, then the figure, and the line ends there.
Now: 4943888.6
